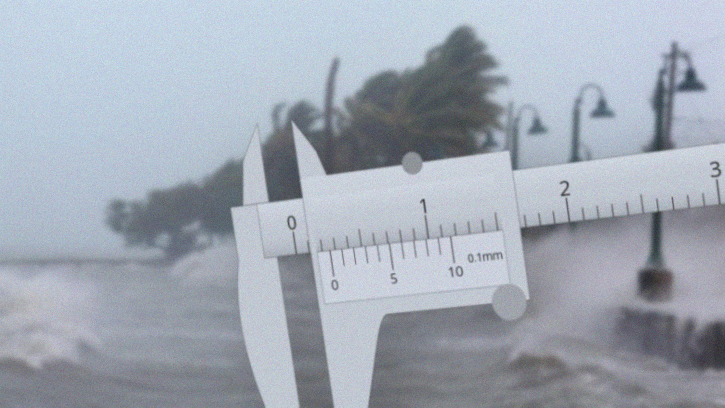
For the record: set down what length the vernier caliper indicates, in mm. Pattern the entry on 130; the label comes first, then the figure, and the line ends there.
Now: 2.6
